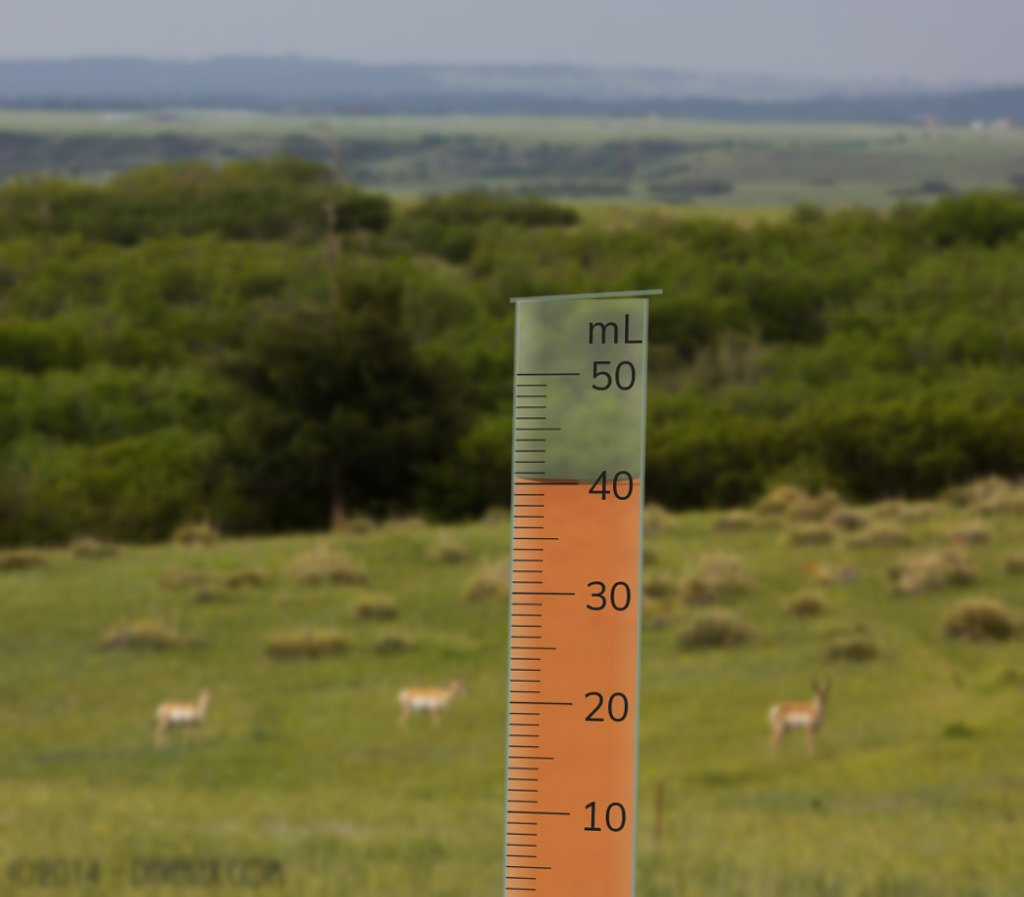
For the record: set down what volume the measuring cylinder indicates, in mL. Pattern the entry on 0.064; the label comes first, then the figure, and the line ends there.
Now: 40
